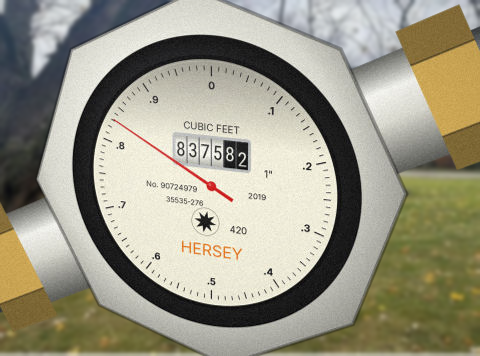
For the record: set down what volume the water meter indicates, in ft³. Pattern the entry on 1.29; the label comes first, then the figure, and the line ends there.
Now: 837581.83
